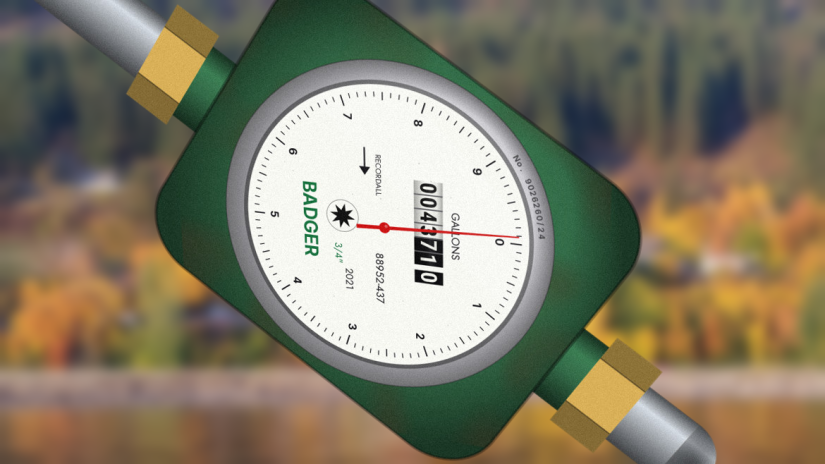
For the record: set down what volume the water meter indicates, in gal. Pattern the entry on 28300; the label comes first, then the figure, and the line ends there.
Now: 43709.9
